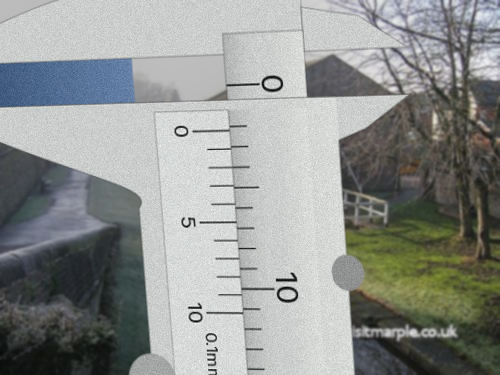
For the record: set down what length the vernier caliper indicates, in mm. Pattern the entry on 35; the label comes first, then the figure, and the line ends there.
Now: 2.2
